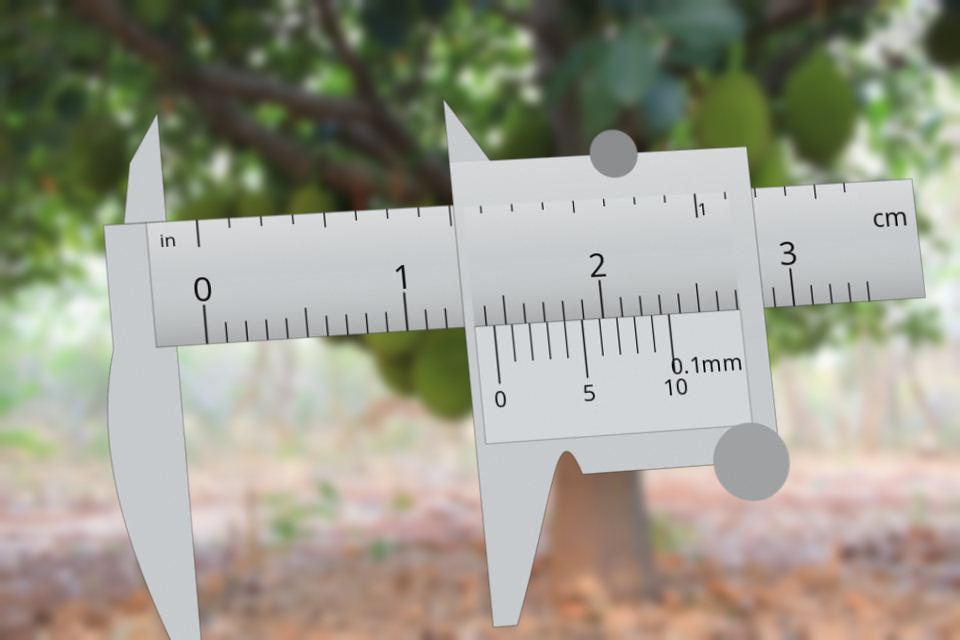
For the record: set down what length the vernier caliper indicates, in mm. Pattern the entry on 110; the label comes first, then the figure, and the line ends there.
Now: 14.4
